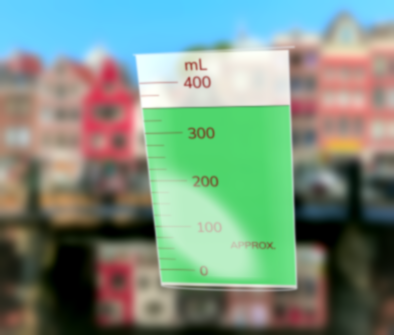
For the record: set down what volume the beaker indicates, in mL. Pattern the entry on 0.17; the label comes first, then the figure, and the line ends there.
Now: 350
